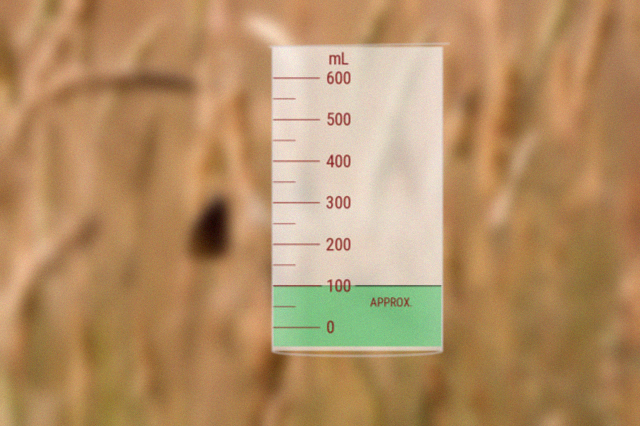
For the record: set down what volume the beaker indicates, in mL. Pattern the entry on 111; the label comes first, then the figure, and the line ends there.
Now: 100
